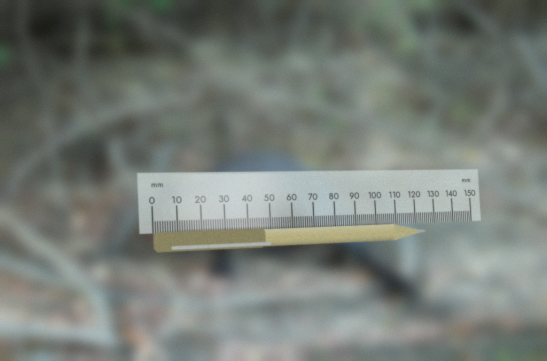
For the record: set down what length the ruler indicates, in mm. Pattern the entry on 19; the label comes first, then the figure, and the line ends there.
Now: 125
